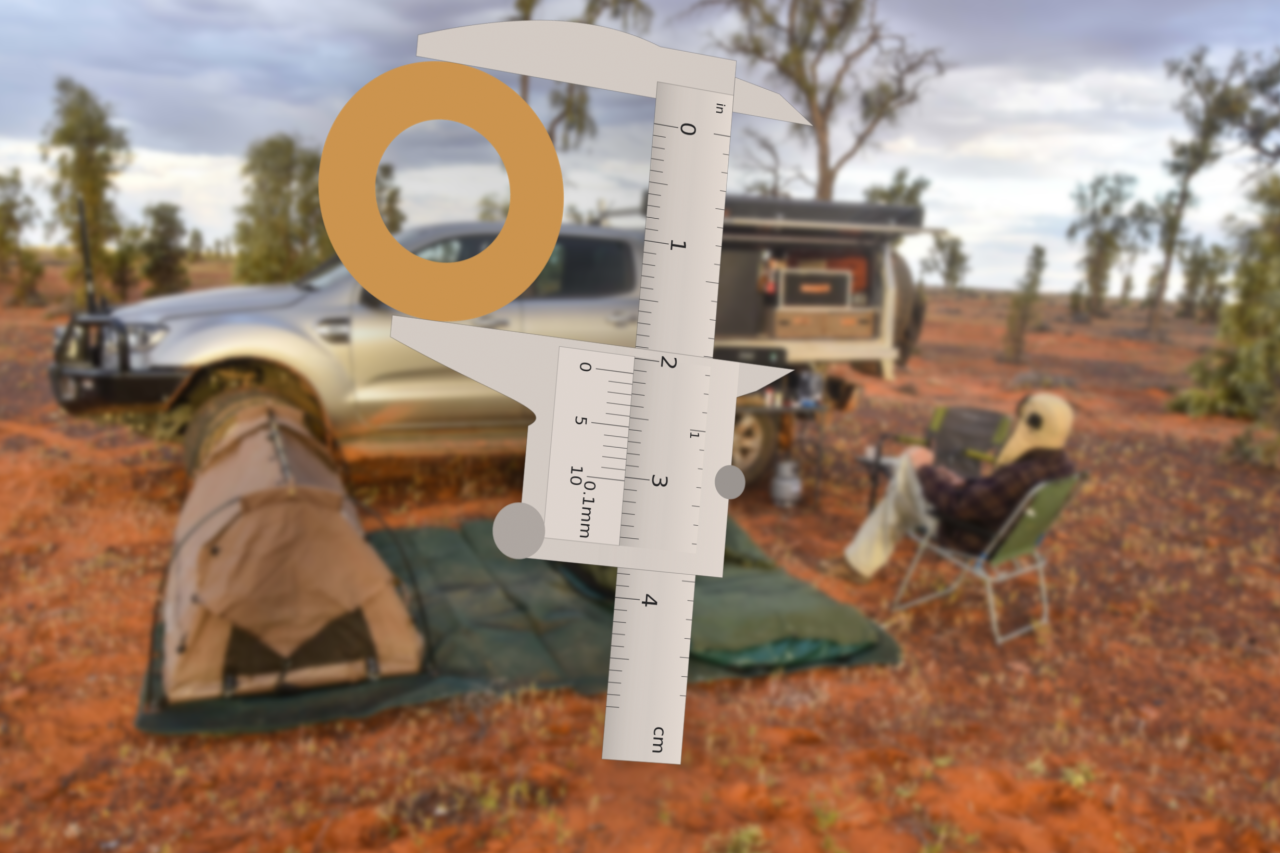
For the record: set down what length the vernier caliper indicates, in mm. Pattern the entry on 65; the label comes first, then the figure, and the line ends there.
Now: 21.3
